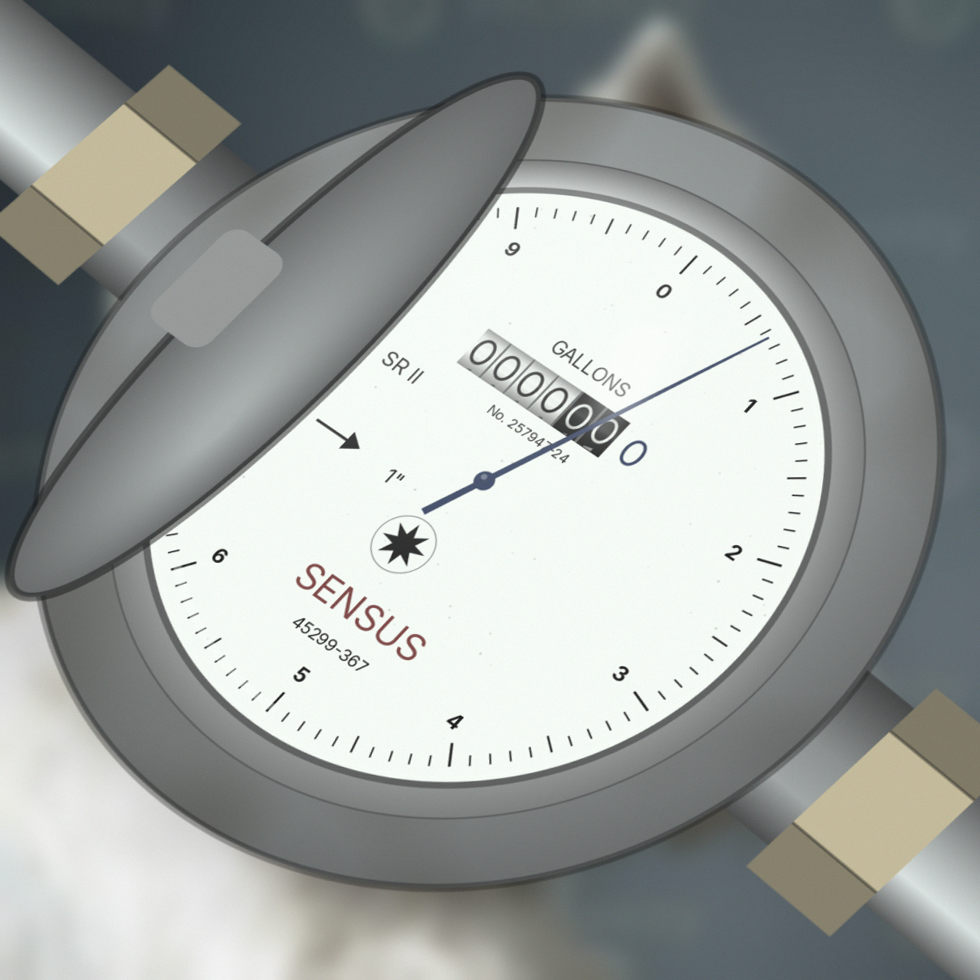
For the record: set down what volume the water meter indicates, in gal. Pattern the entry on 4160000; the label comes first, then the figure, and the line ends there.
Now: 0.6
